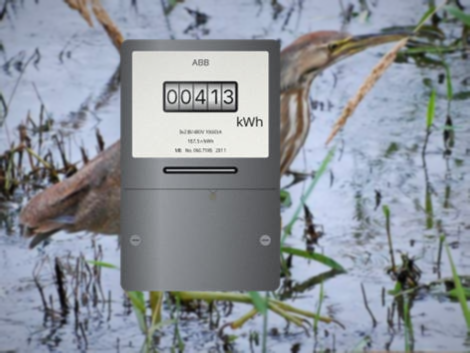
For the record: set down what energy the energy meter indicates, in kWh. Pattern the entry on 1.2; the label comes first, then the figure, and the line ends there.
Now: 413
